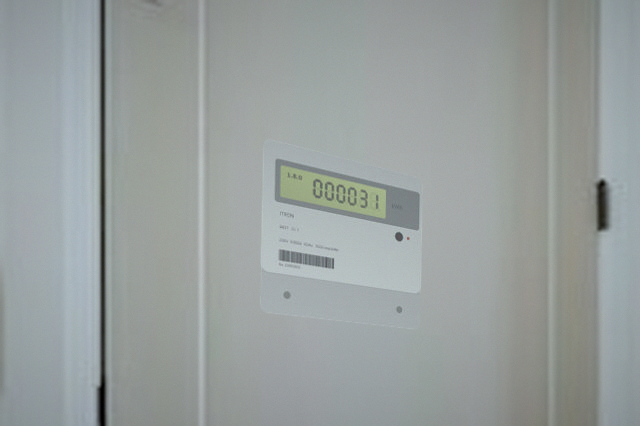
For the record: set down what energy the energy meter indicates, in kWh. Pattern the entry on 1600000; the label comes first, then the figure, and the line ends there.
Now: 31
